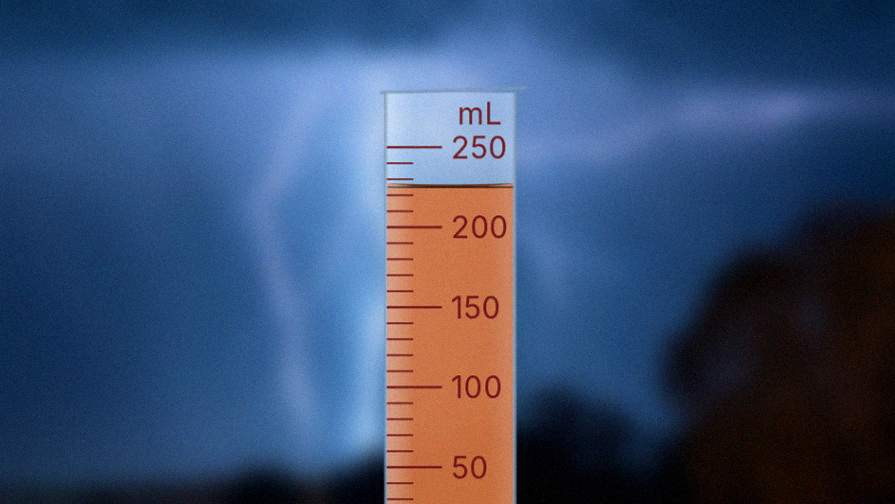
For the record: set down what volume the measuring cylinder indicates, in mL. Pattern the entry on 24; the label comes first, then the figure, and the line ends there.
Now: 225
